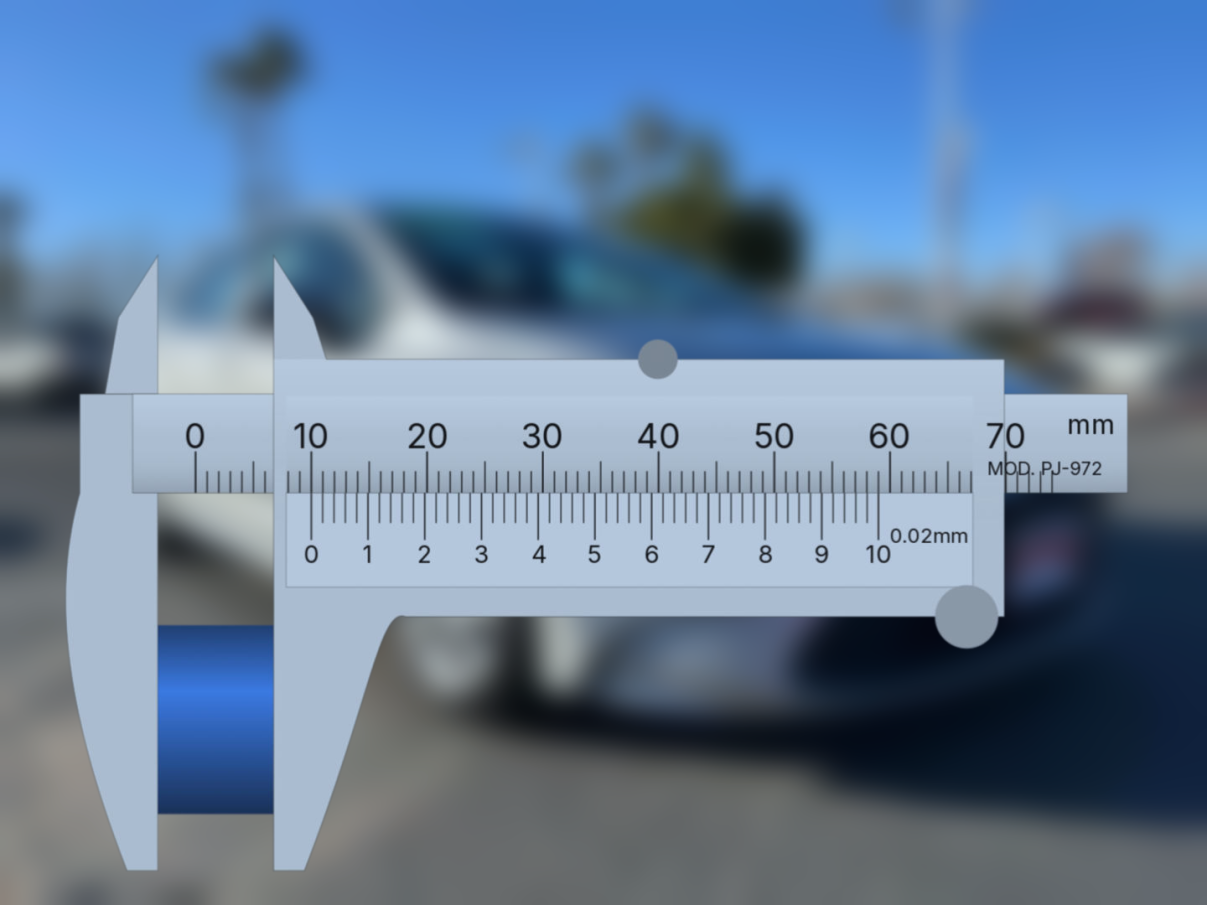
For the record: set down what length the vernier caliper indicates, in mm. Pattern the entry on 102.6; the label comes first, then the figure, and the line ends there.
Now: 10.0
